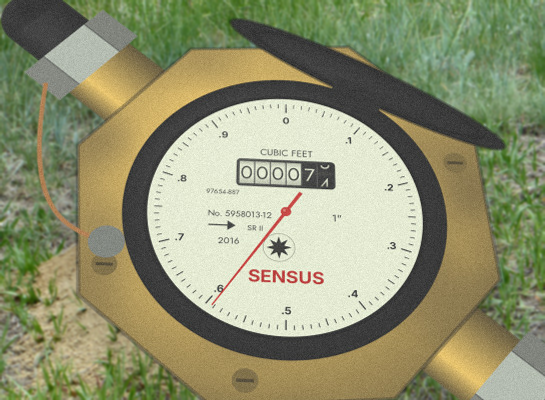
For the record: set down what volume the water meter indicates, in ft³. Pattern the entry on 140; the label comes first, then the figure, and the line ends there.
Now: 73.59
